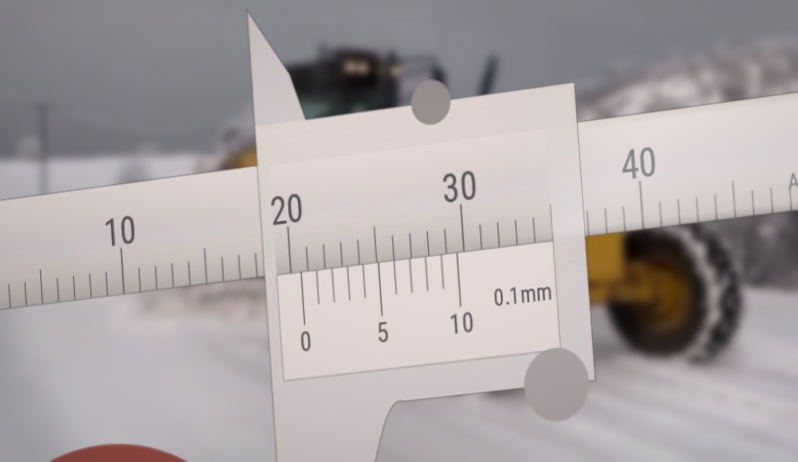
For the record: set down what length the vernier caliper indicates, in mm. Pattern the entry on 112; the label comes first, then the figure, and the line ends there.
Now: 20.6
